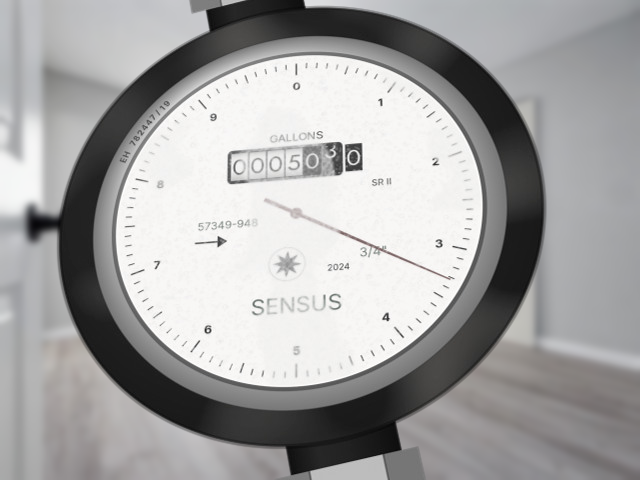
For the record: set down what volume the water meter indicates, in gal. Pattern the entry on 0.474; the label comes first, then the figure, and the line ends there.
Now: 5033.3
